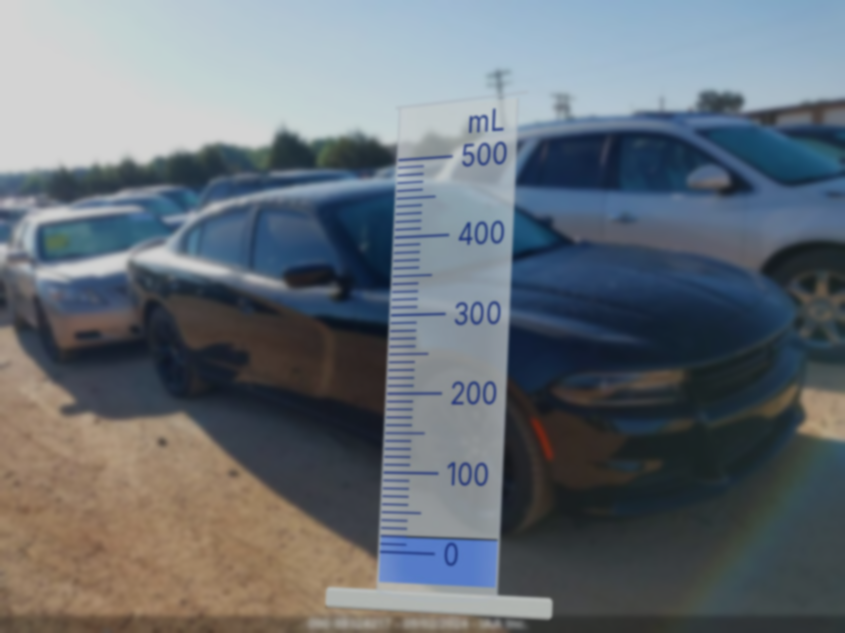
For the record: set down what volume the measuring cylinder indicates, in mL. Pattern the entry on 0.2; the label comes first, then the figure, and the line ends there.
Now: 20
